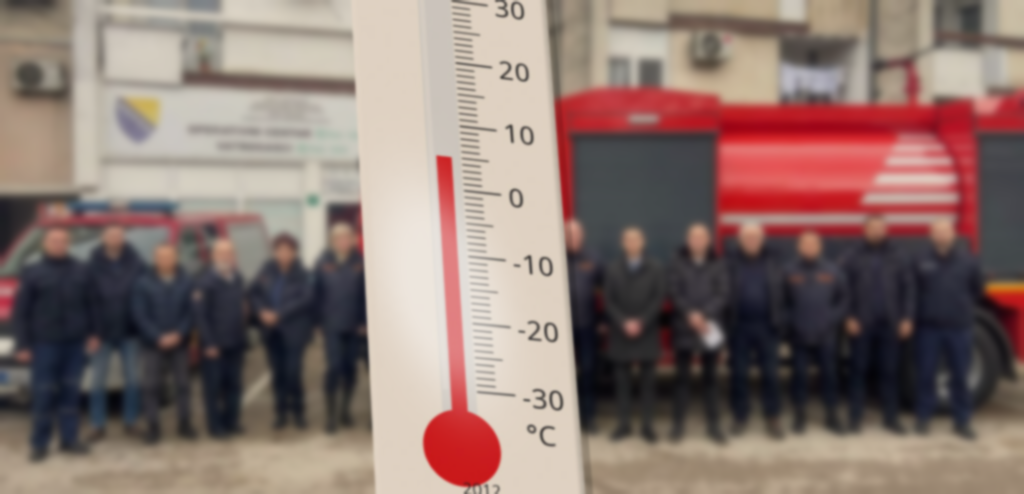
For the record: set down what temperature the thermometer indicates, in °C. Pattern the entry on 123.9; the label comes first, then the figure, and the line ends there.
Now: 5
